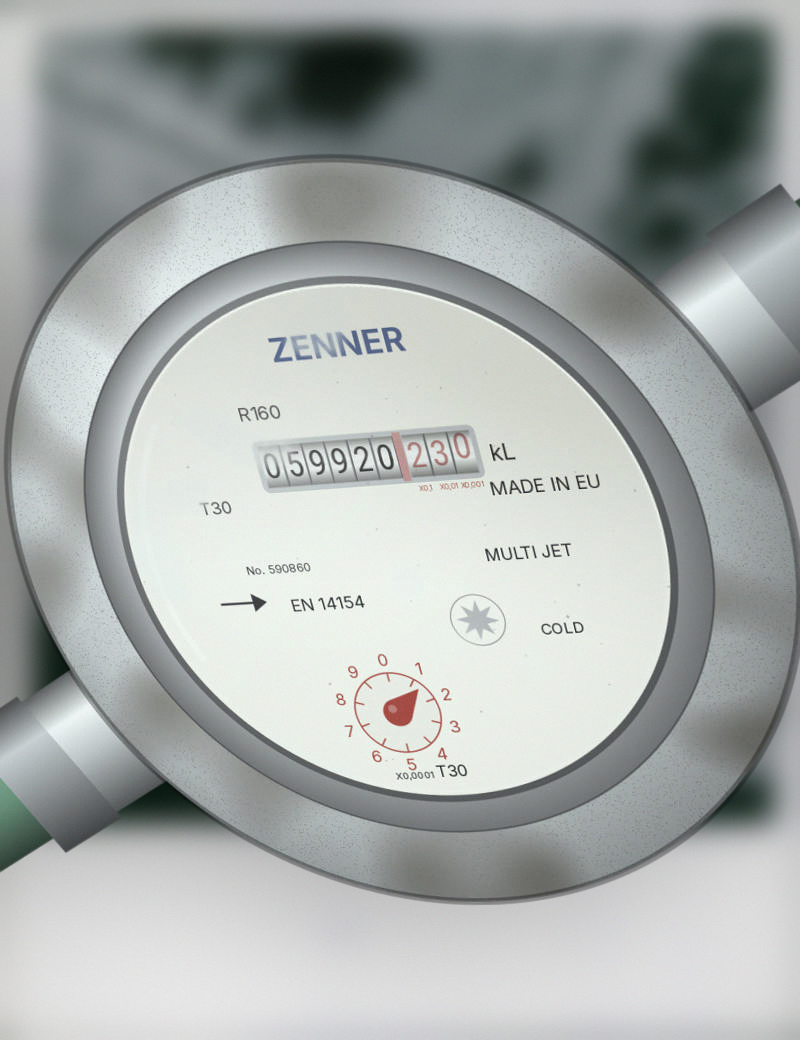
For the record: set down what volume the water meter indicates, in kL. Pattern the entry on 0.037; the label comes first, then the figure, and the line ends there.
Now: 59920.2301
